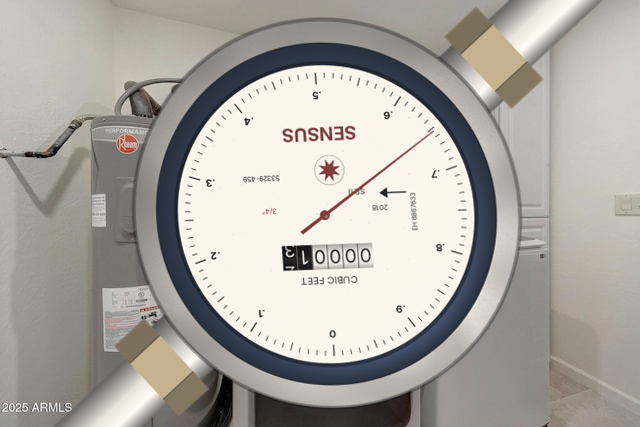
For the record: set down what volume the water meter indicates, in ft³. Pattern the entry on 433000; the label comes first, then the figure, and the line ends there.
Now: 12.65
